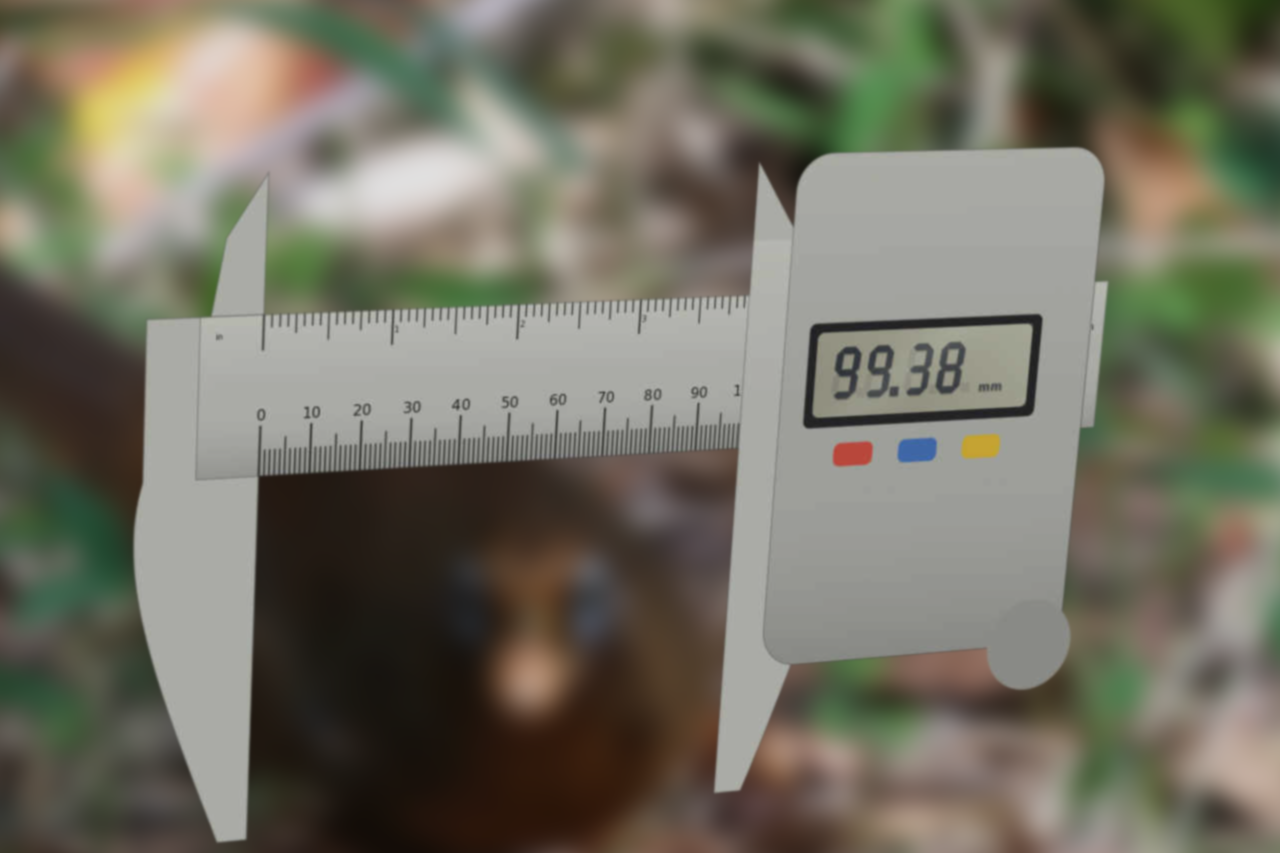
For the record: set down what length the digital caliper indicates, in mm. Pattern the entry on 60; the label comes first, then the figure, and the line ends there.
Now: 99.38
